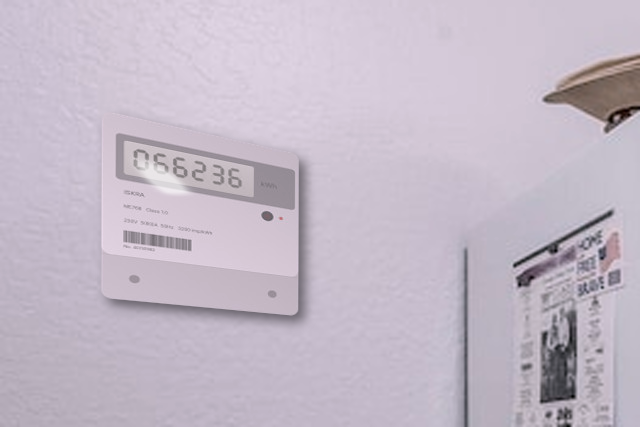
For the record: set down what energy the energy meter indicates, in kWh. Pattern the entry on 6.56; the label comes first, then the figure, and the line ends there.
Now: 66236
